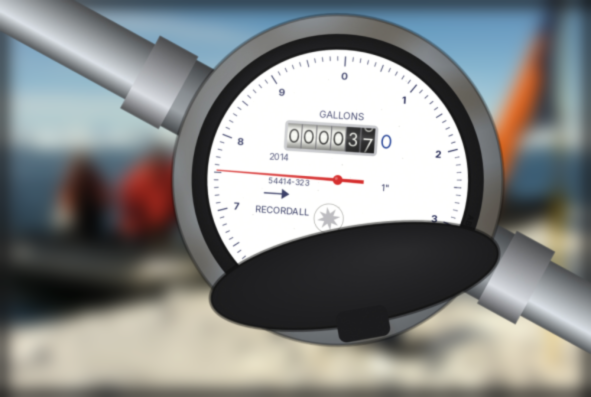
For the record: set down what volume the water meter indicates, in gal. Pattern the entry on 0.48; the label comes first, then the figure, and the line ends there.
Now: 367.5
